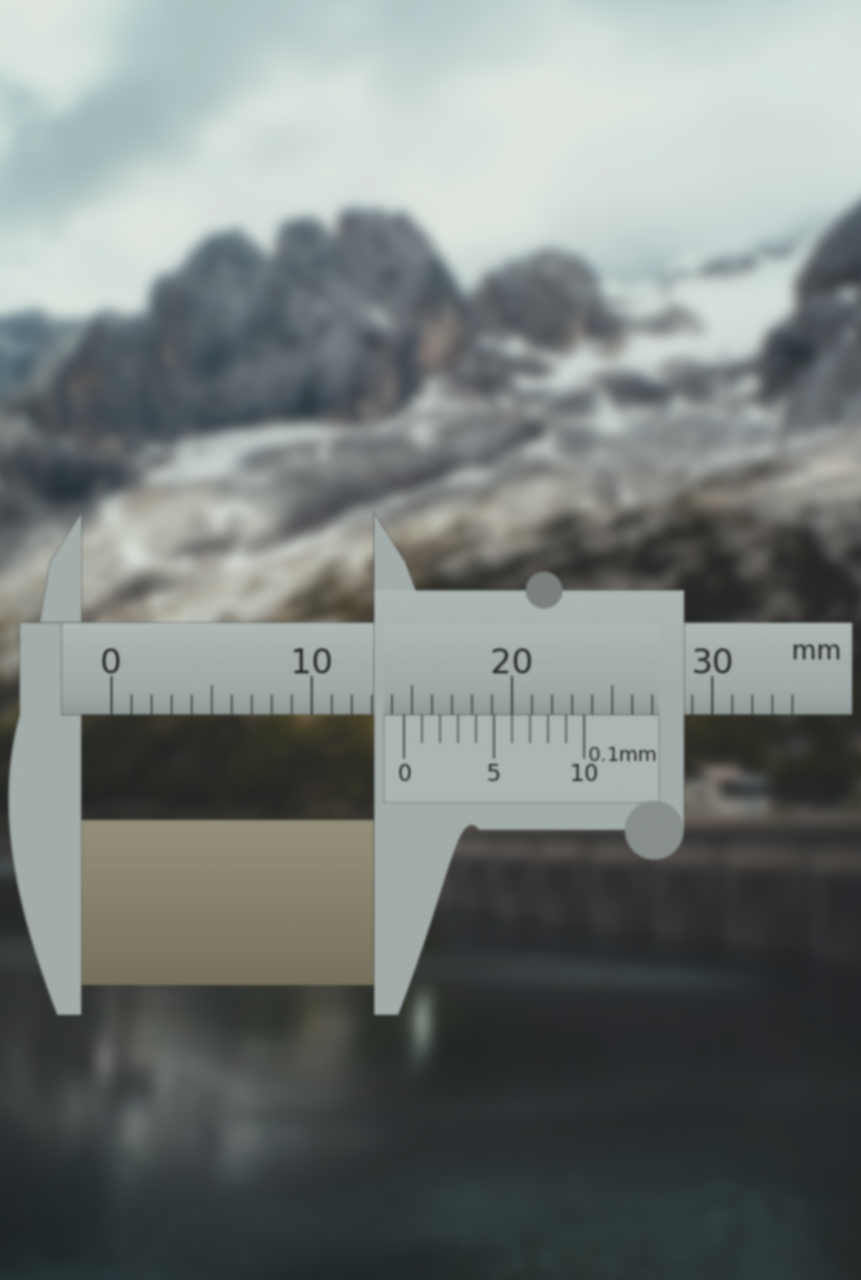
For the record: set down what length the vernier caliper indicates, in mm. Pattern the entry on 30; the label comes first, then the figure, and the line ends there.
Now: 14.6
